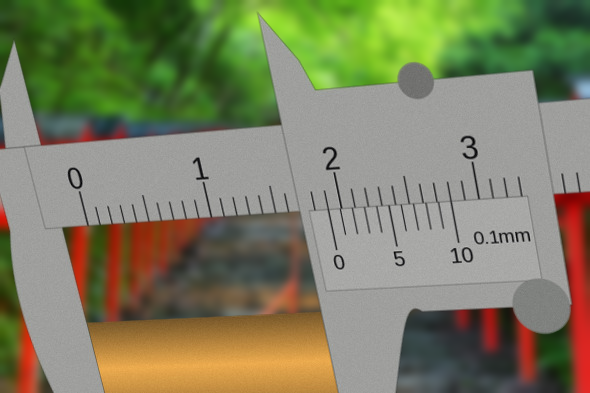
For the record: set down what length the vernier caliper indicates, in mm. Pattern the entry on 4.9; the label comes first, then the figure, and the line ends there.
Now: 19.0
